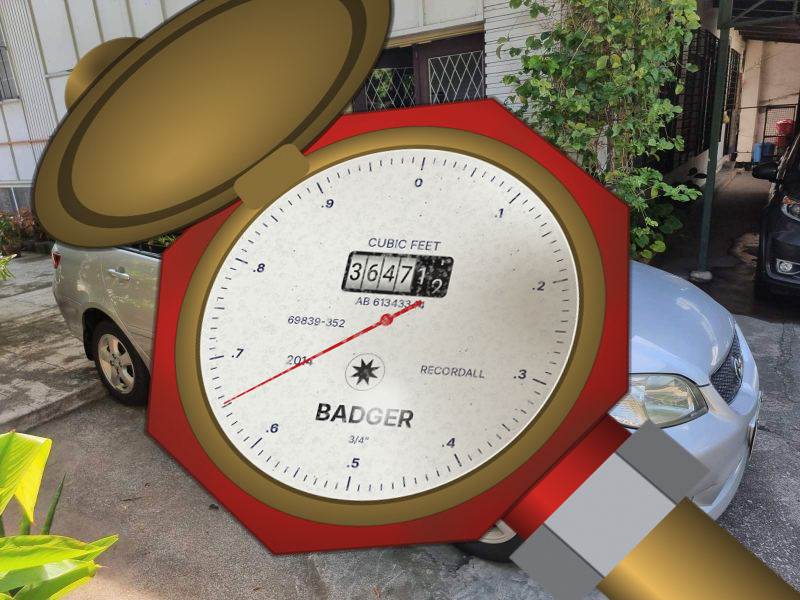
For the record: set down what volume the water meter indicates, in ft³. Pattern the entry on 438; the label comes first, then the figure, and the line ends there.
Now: 364711.65
